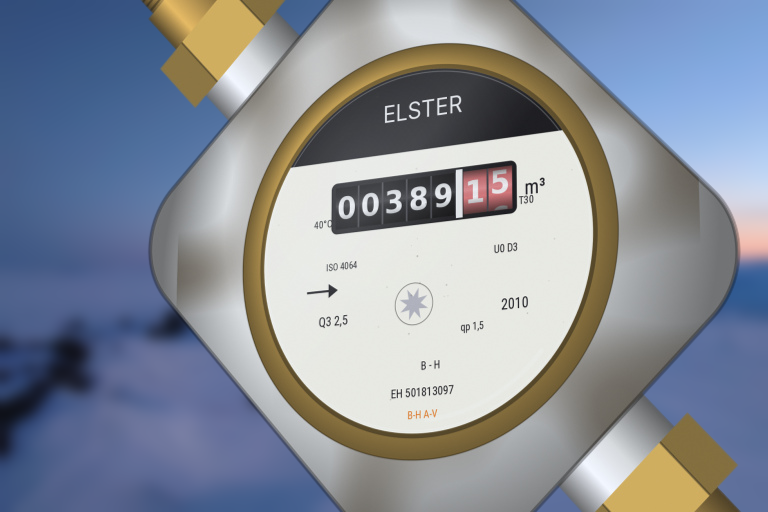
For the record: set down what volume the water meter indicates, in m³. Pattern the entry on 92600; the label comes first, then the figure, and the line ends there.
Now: 389.15
